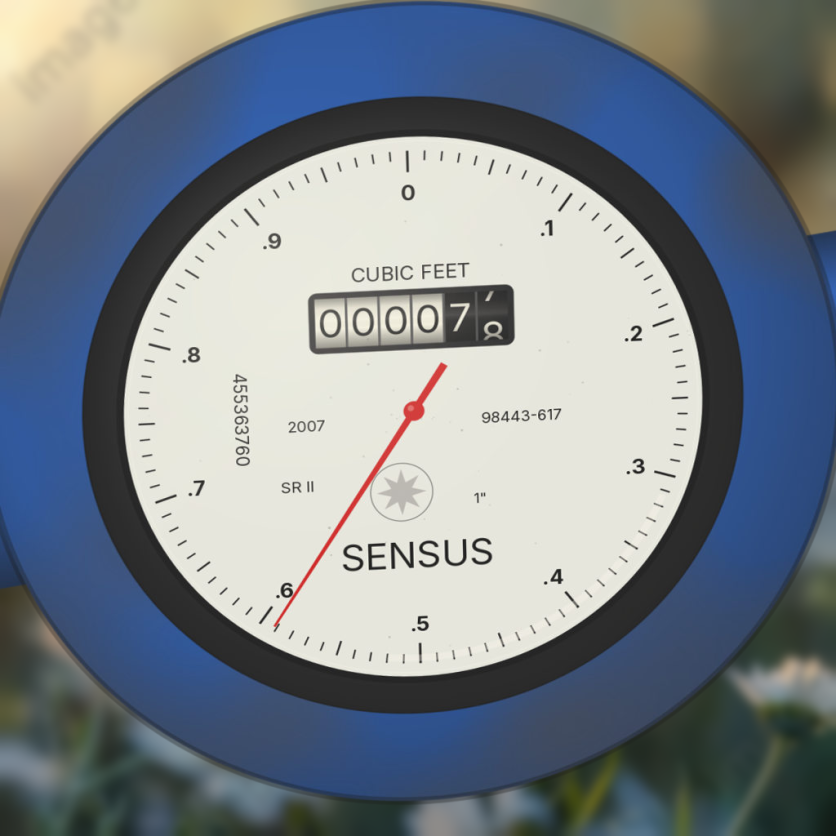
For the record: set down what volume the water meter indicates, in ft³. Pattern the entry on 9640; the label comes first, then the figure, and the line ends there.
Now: 77.59
